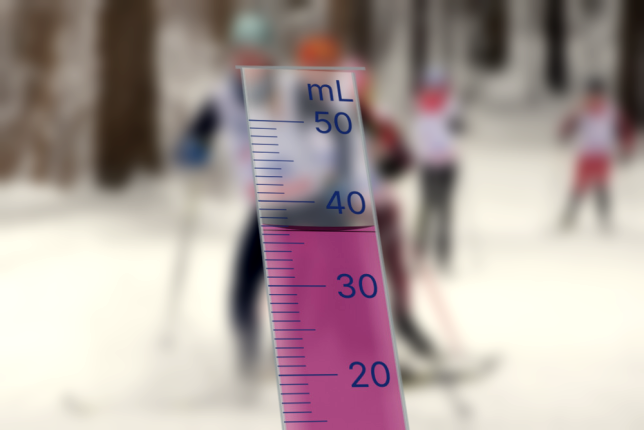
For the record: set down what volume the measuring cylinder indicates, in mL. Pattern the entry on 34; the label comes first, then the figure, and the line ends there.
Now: 36.5
